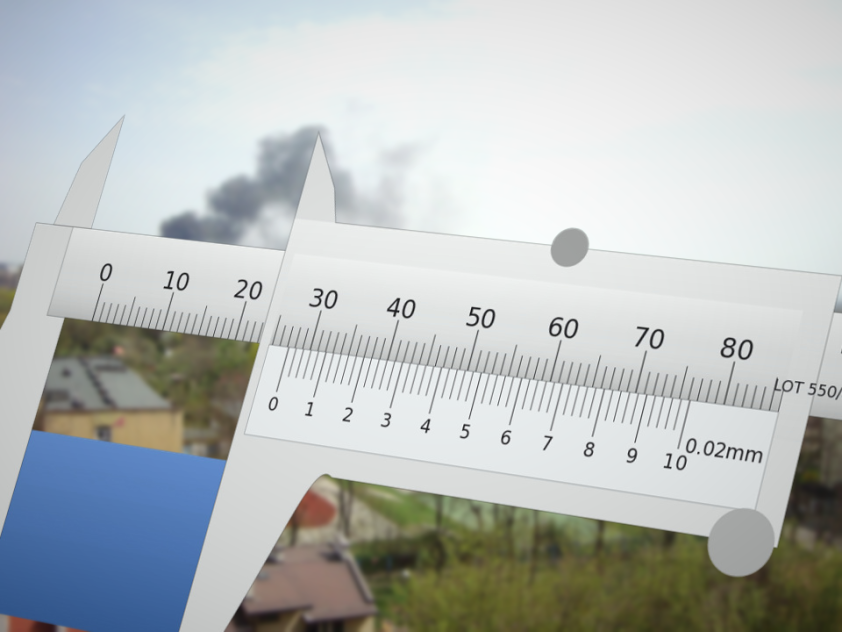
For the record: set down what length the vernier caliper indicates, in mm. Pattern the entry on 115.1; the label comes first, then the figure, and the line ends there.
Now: 27.2
